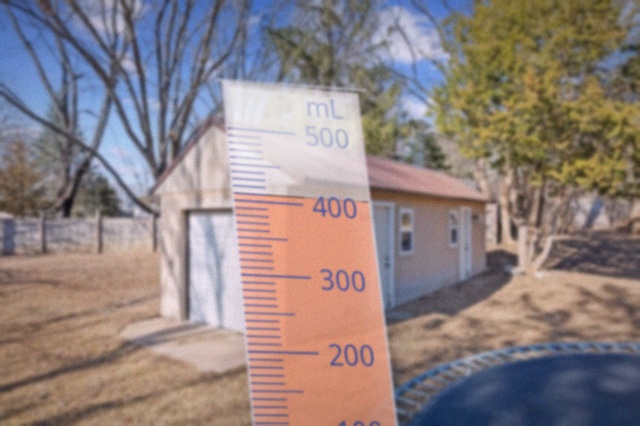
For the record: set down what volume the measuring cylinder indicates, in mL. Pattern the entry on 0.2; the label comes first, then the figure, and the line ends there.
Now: 410
